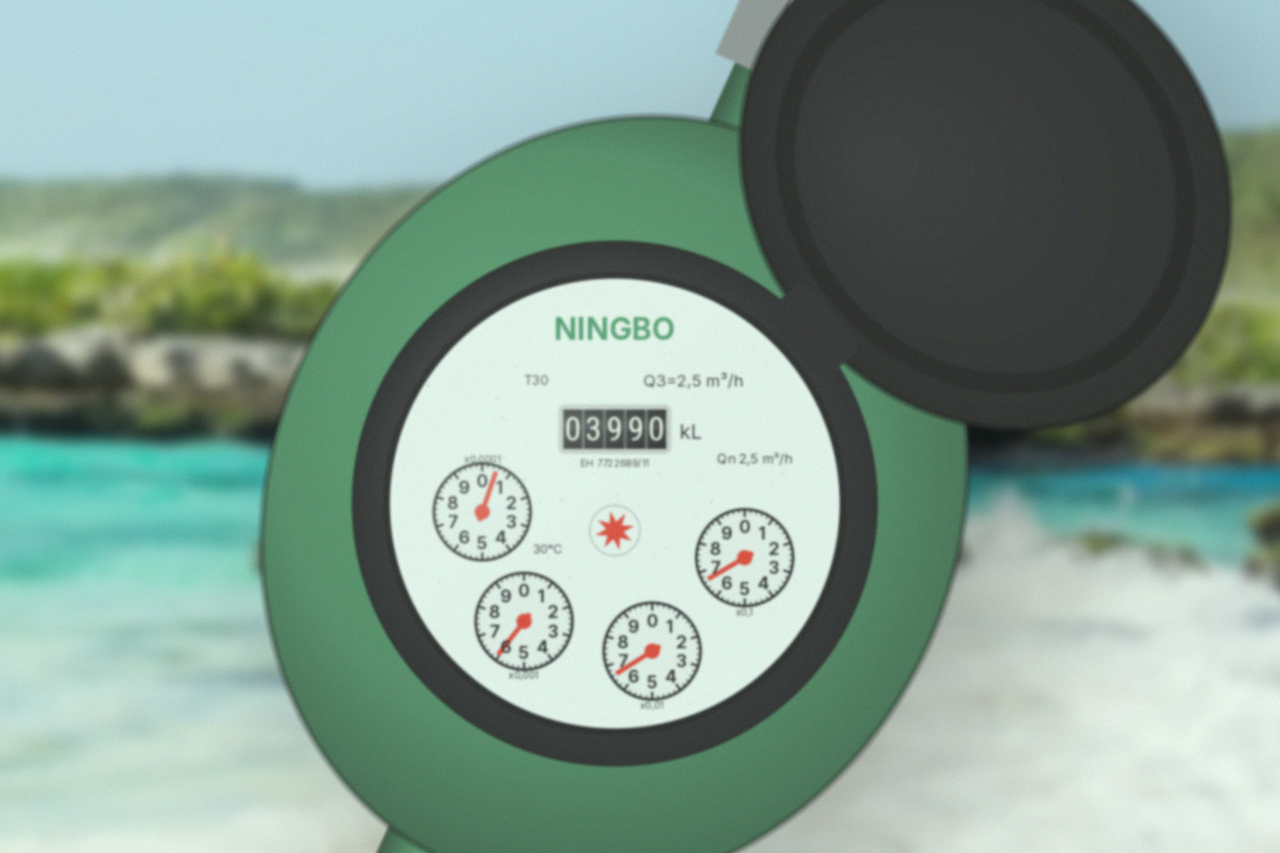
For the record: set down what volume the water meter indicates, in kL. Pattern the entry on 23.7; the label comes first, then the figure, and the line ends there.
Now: 3990.6660
